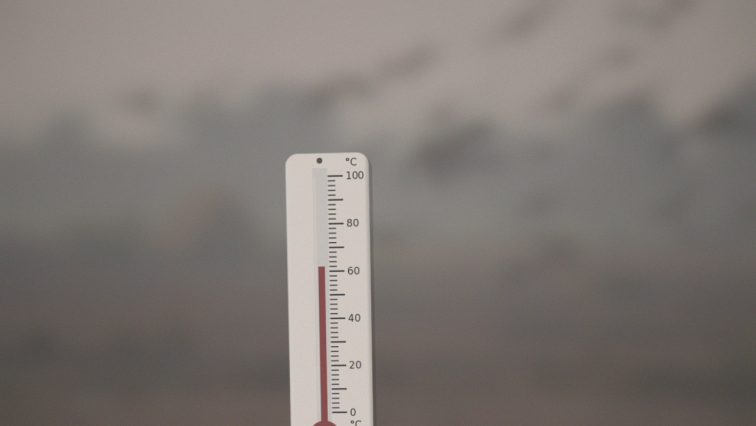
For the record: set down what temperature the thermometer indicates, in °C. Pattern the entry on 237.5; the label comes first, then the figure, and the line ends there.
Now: 62
